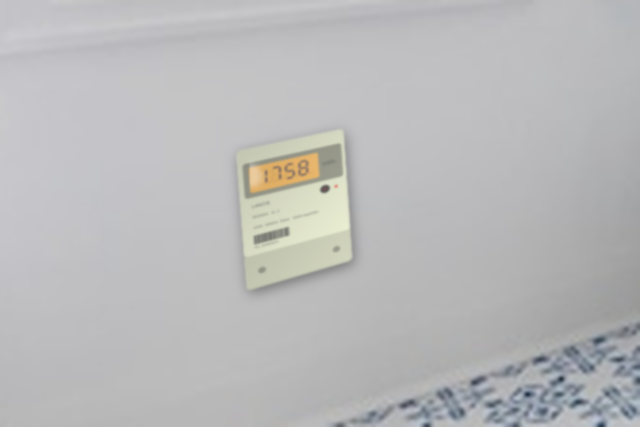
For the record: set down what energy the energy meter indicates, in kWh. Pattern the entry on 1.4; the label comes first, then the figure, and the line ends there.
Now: 1758
